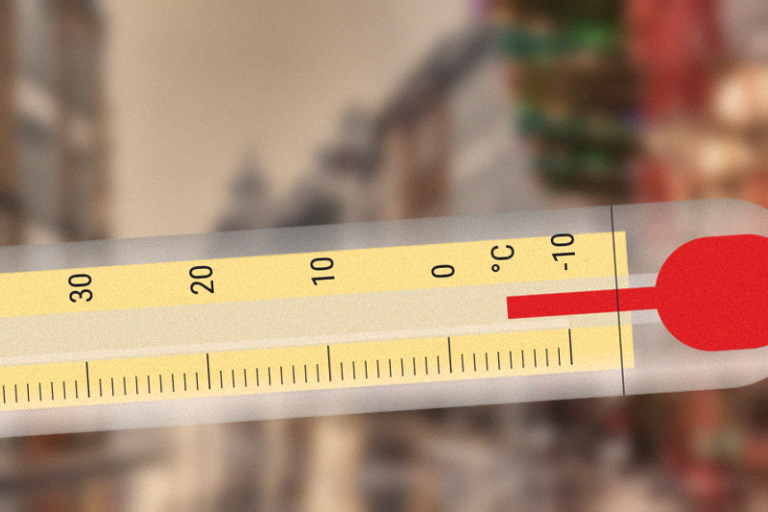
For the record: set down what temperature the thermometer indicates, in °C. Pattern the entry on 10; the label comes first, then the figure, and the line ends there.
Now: -5
